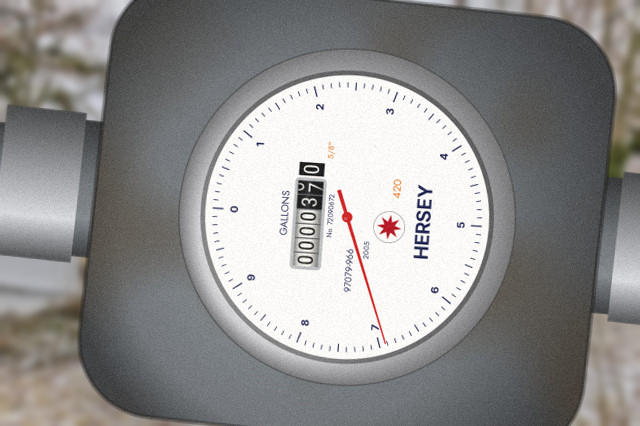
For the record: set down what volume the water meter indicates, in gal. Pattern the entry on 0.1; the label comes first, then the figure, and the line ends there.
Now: 366.9
